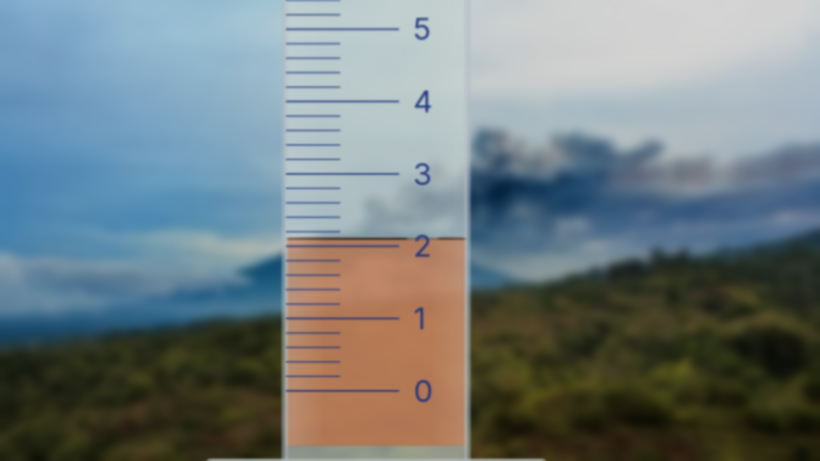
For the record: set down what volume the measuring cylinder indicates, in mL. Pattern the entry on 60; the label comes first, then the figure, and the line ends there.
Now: 2.1
